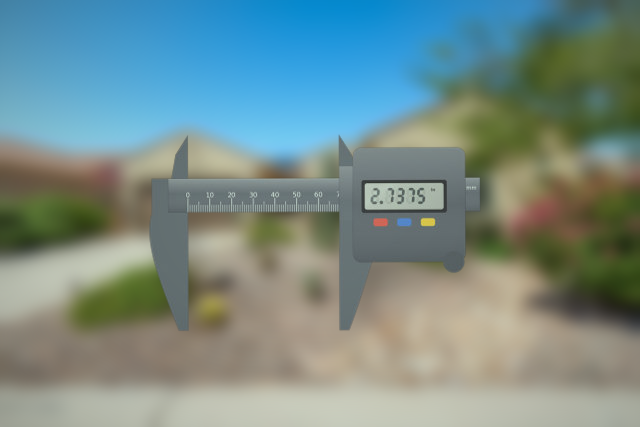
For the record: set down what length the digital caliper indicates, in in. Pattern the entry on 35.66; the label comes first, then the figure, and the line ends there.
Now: 2.7375
